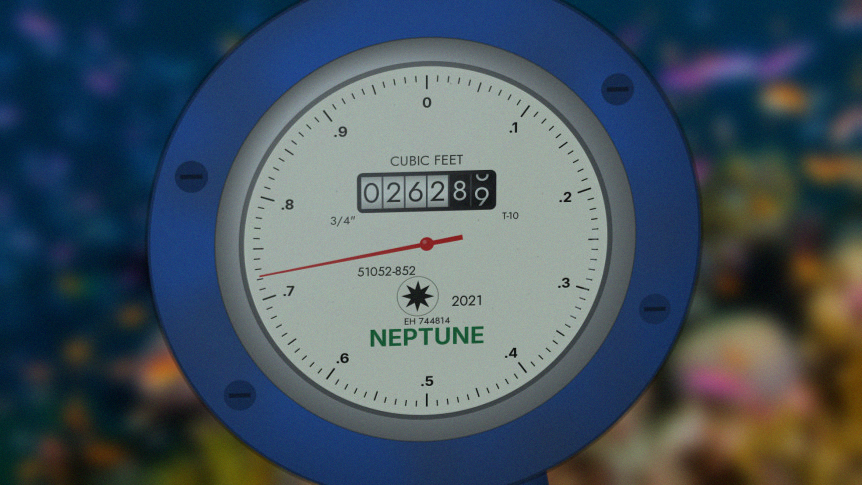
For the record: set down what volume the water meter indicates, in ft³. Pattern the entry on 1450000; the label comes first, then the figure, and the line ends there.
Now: 26288.72
